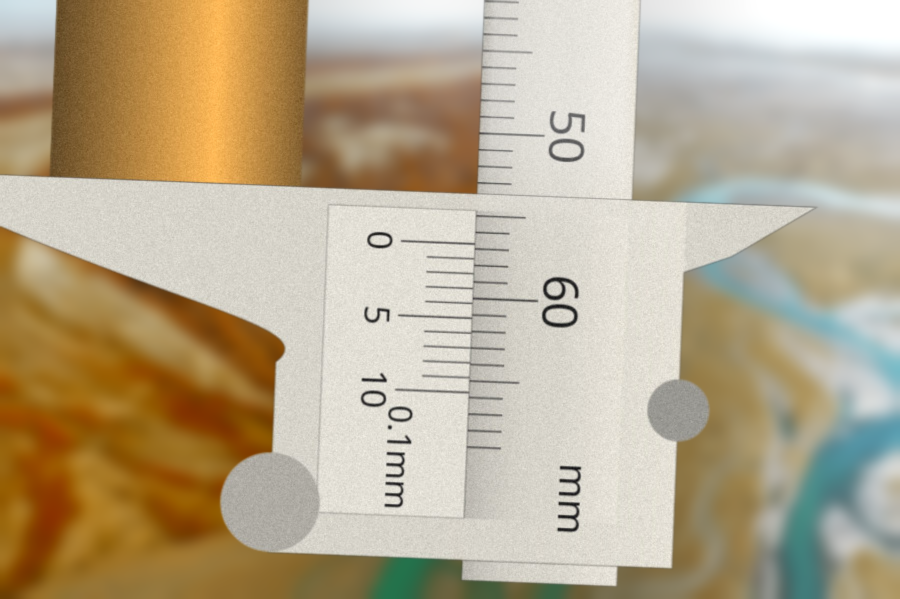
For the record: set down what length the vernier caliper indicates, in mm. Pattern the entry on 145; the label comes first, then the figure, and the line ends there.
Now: 56.7
